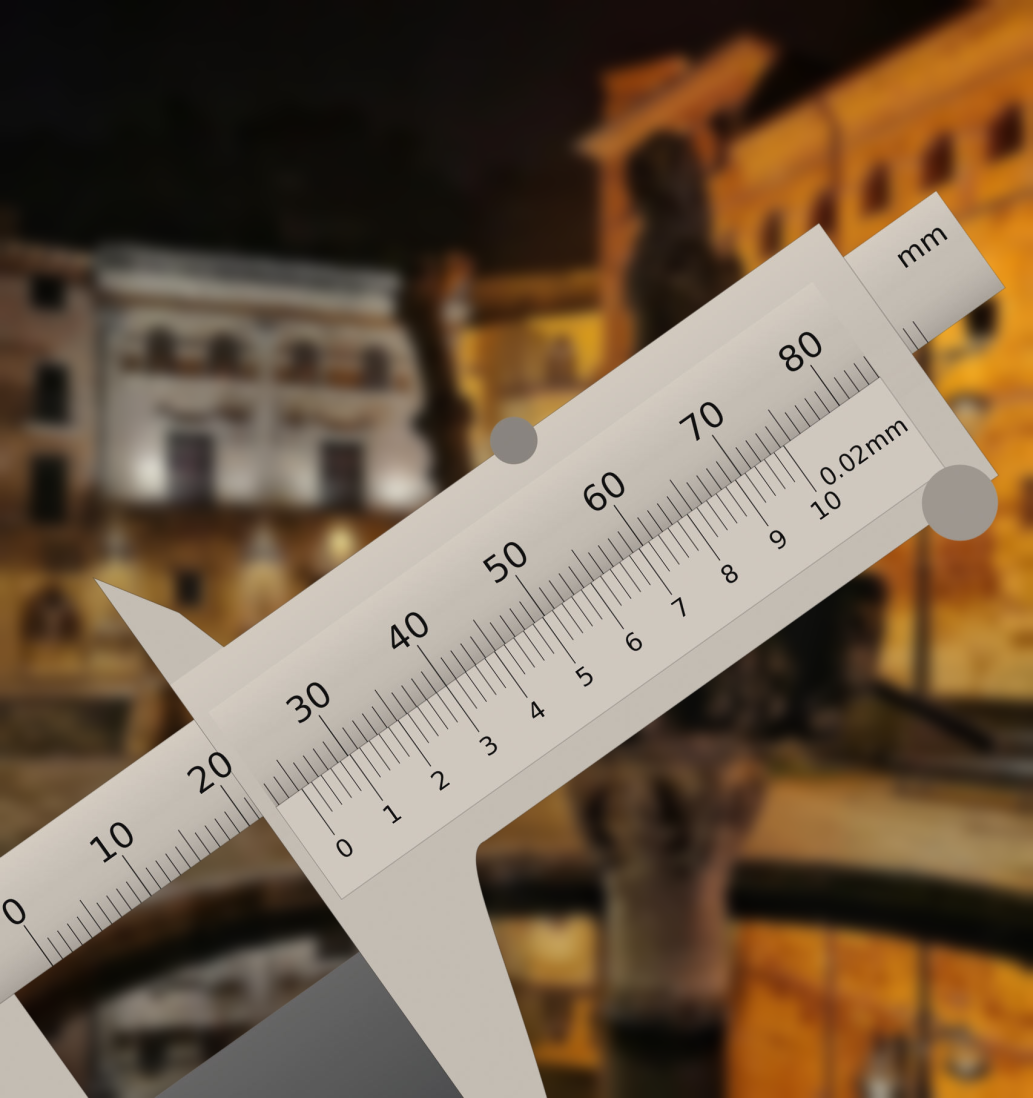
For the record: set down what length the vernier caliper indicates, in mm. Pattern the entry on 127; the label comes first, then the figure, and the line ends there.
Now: 25.3
